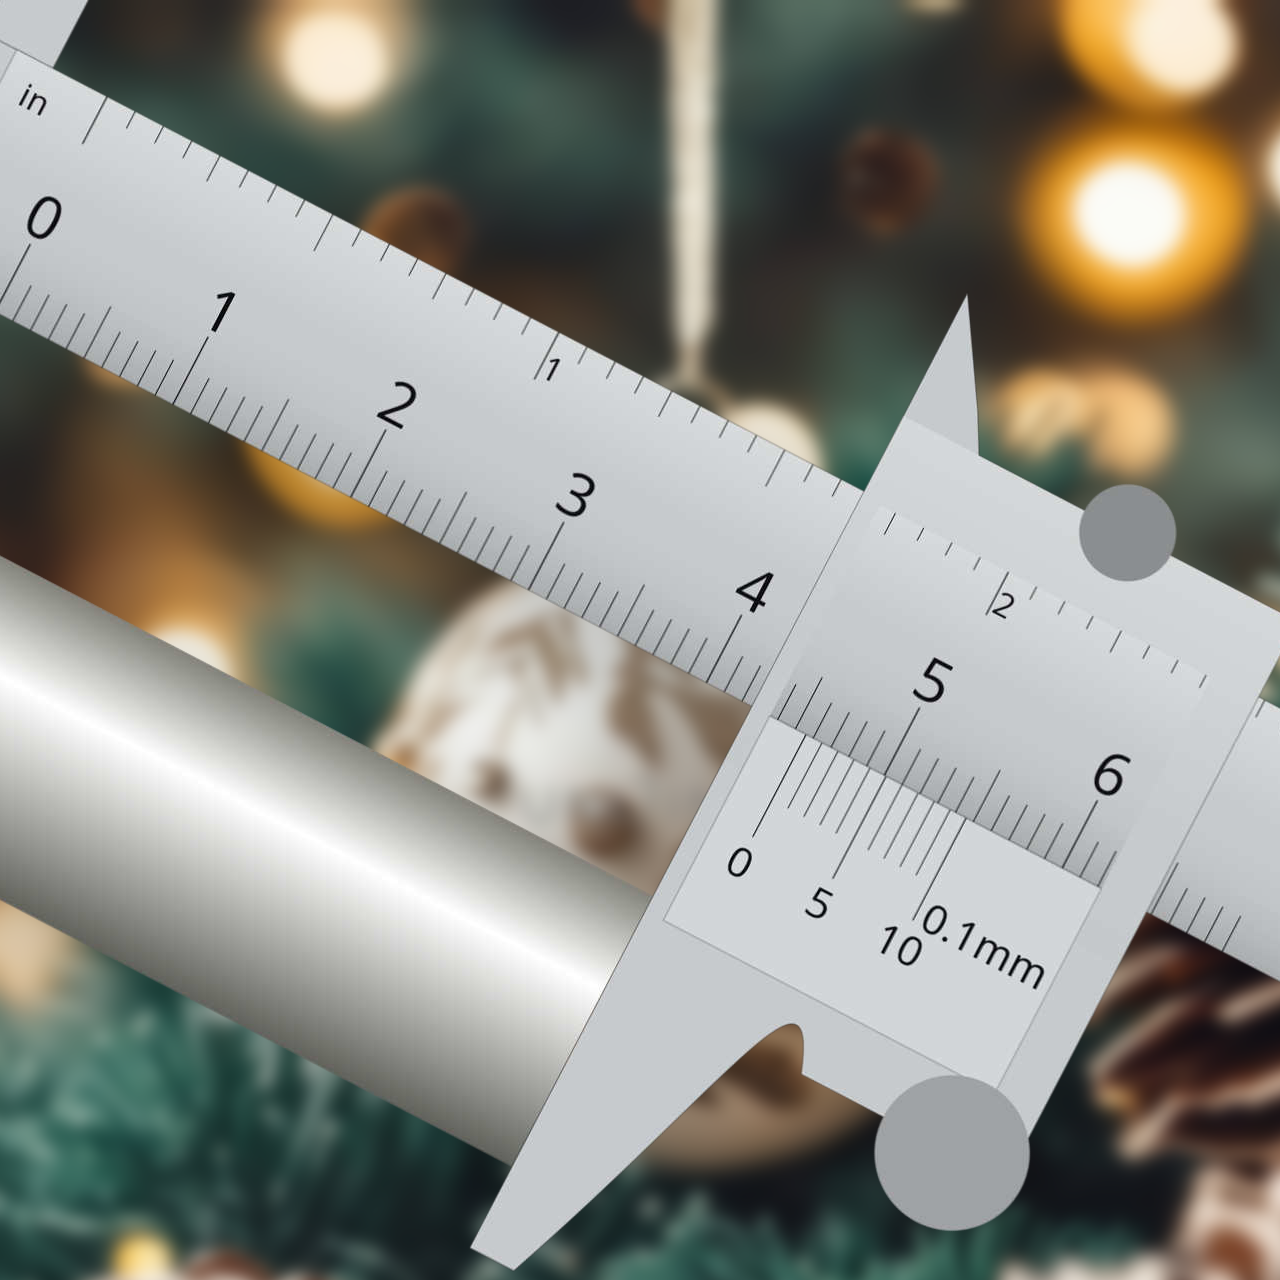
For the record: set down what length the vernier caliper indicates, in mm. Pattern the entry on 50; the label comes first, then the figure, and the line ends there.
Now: 45.6
